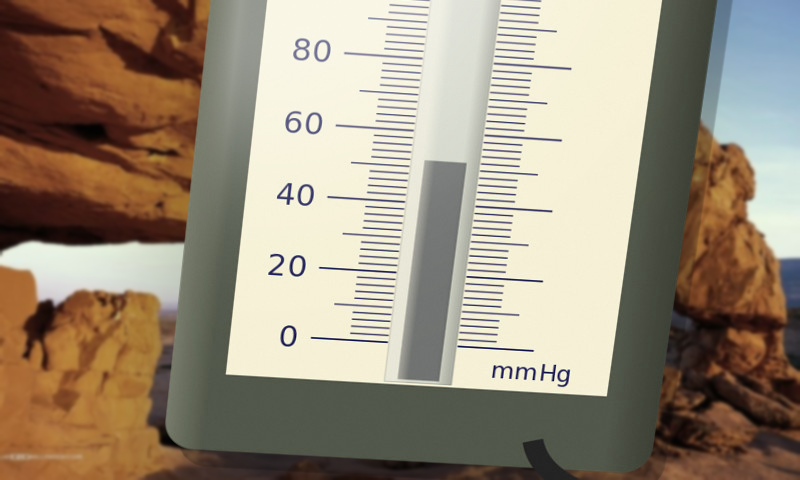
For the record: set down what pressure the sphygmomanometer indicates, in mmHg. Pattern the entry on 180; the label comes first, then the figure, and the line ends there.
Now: 52
